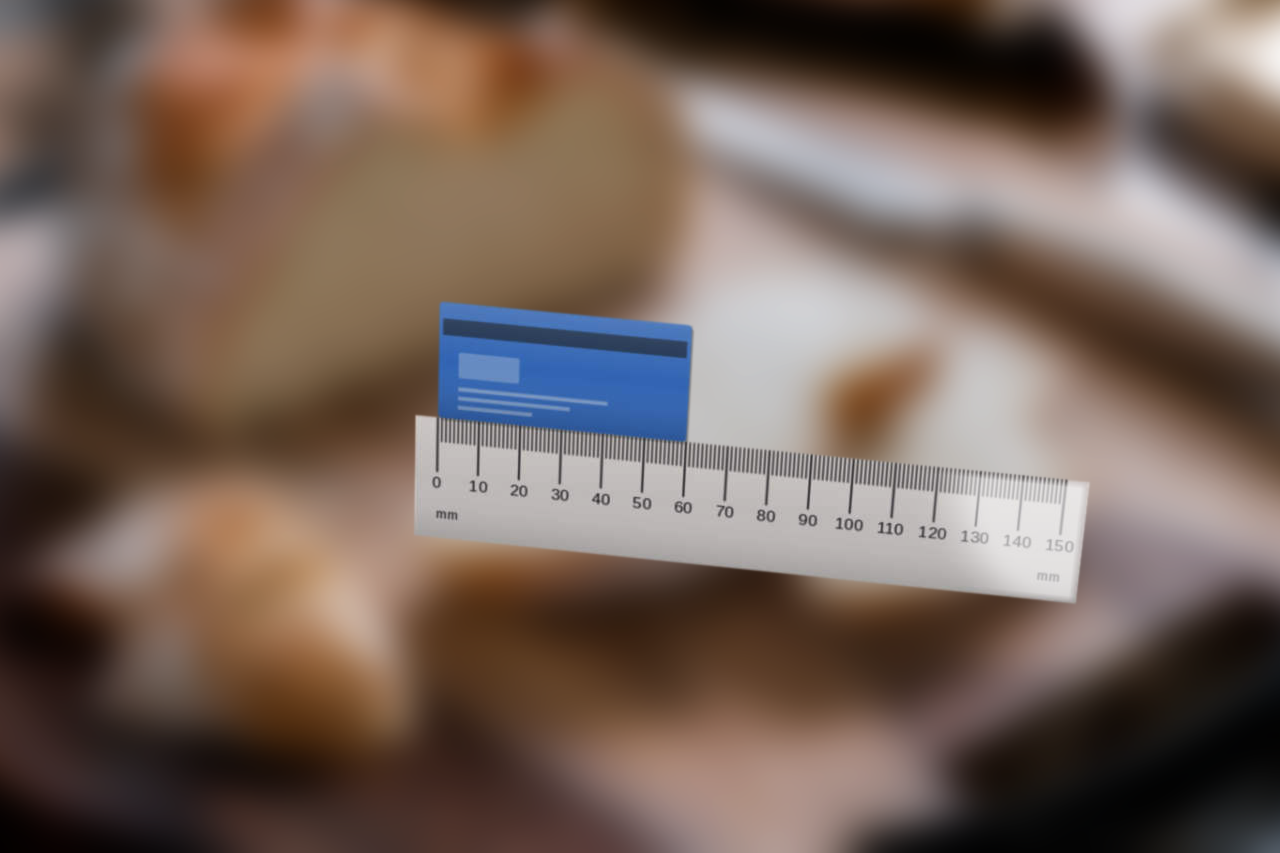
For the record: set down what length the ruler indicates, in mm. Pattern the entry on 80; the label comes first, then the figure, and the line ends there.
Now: 60
